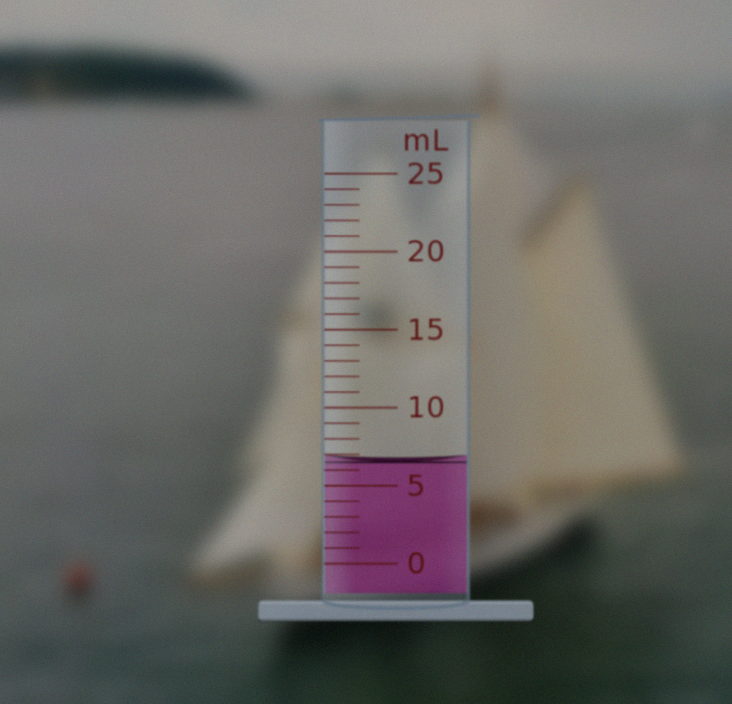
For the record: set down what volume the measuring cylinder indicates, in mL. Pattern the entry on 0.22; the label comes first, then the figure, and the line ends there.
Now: 6.5
